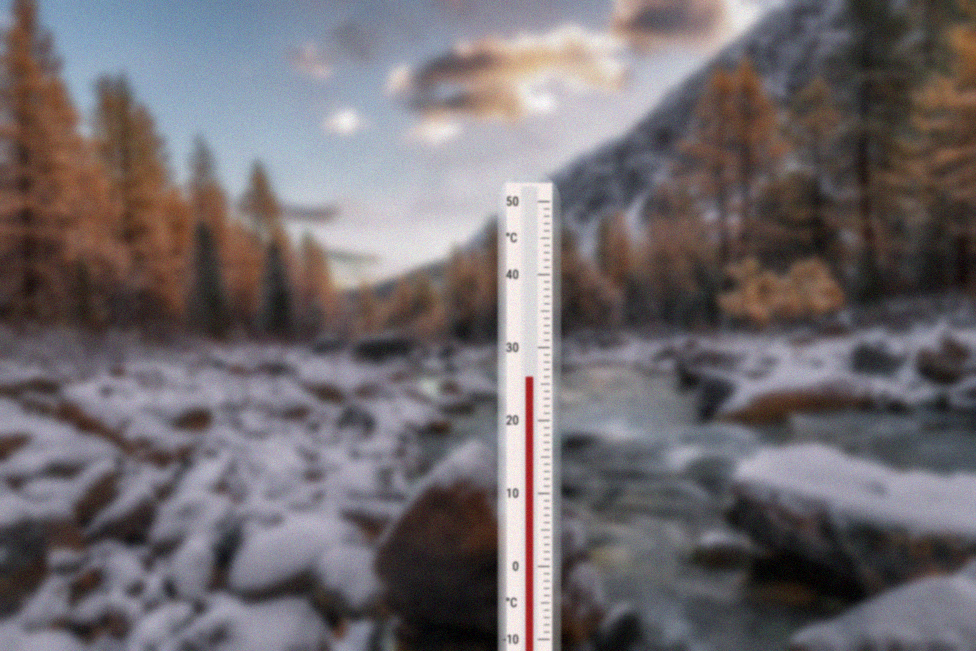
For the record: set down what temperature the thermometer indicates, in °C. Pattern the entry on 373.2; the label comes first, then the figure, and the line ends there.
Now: 26
